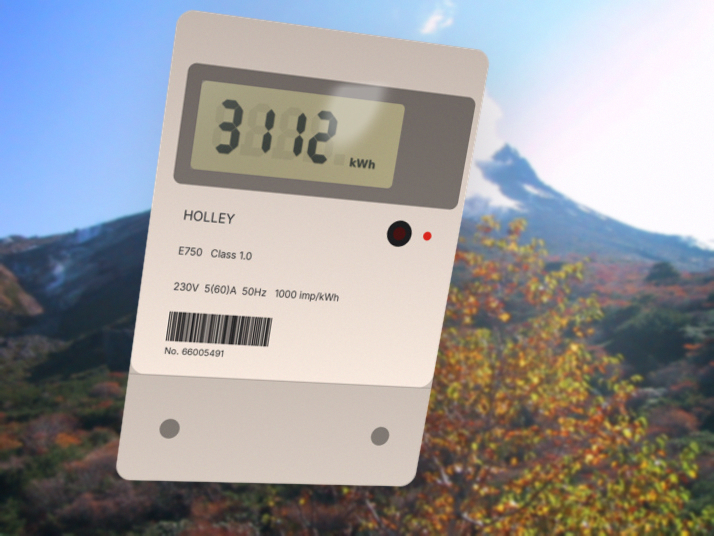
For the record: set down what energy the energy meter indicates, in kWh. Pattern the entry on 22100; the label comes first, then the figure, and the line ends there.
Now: 3112
